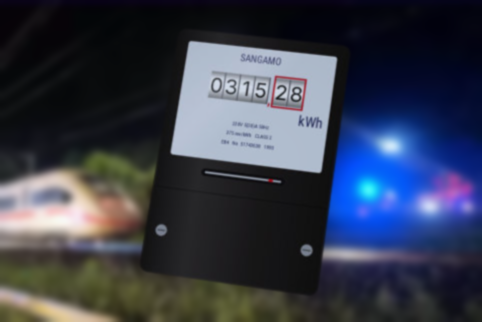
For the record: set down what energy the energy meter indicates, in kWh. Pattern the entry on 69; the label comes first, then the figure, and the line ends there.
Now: 315.28
